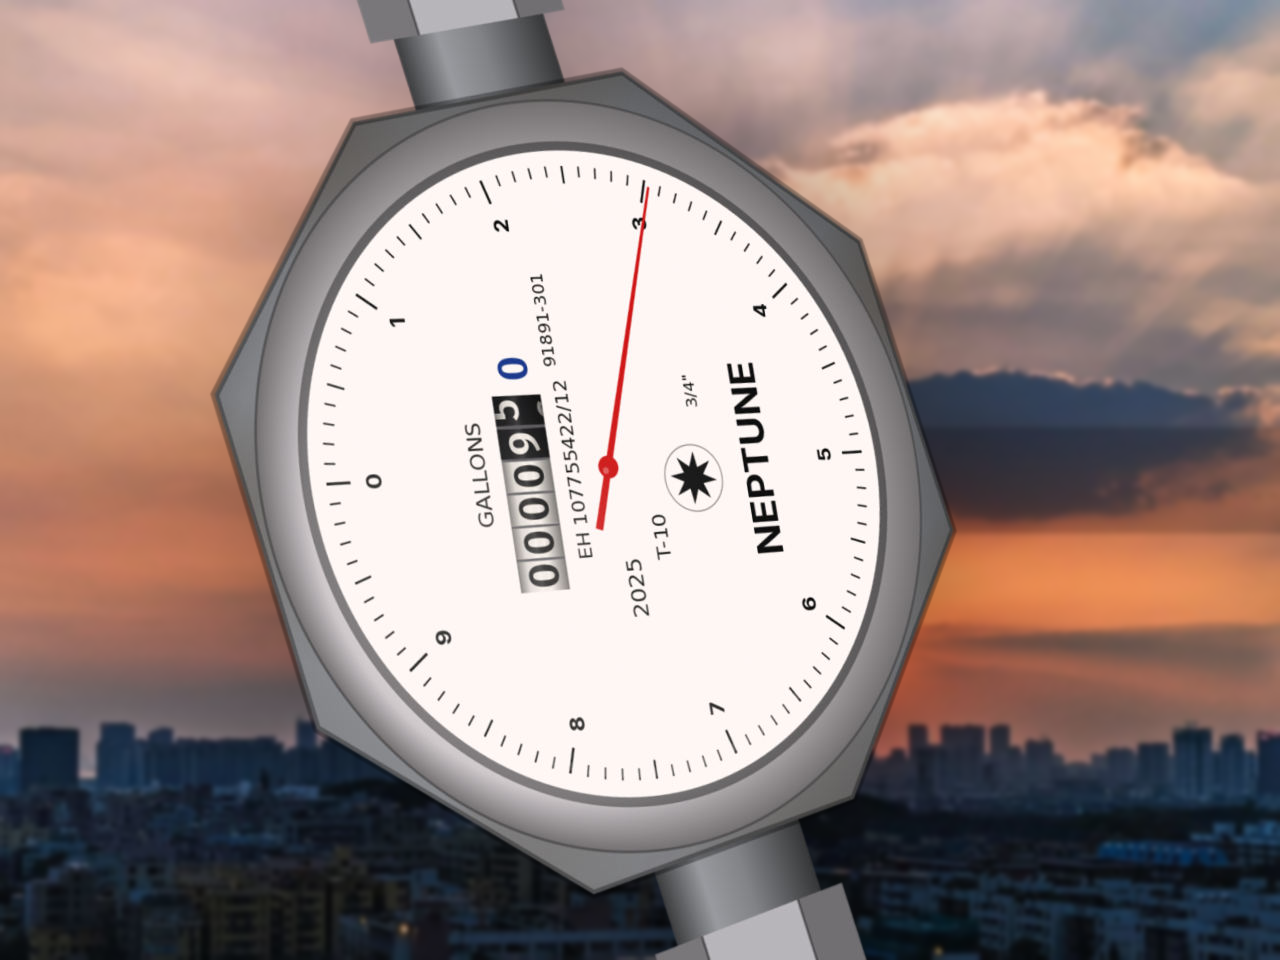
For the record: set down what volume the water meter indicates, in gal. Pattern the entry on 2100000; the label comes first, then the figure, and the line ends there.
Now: 953.0
